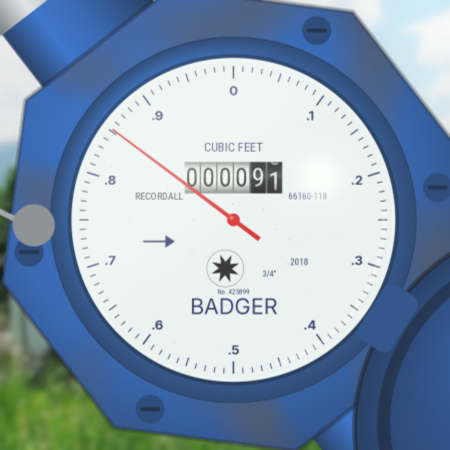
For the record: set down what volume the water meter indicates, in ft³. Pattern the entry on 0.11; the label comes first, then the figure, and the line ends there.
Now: 90.85
